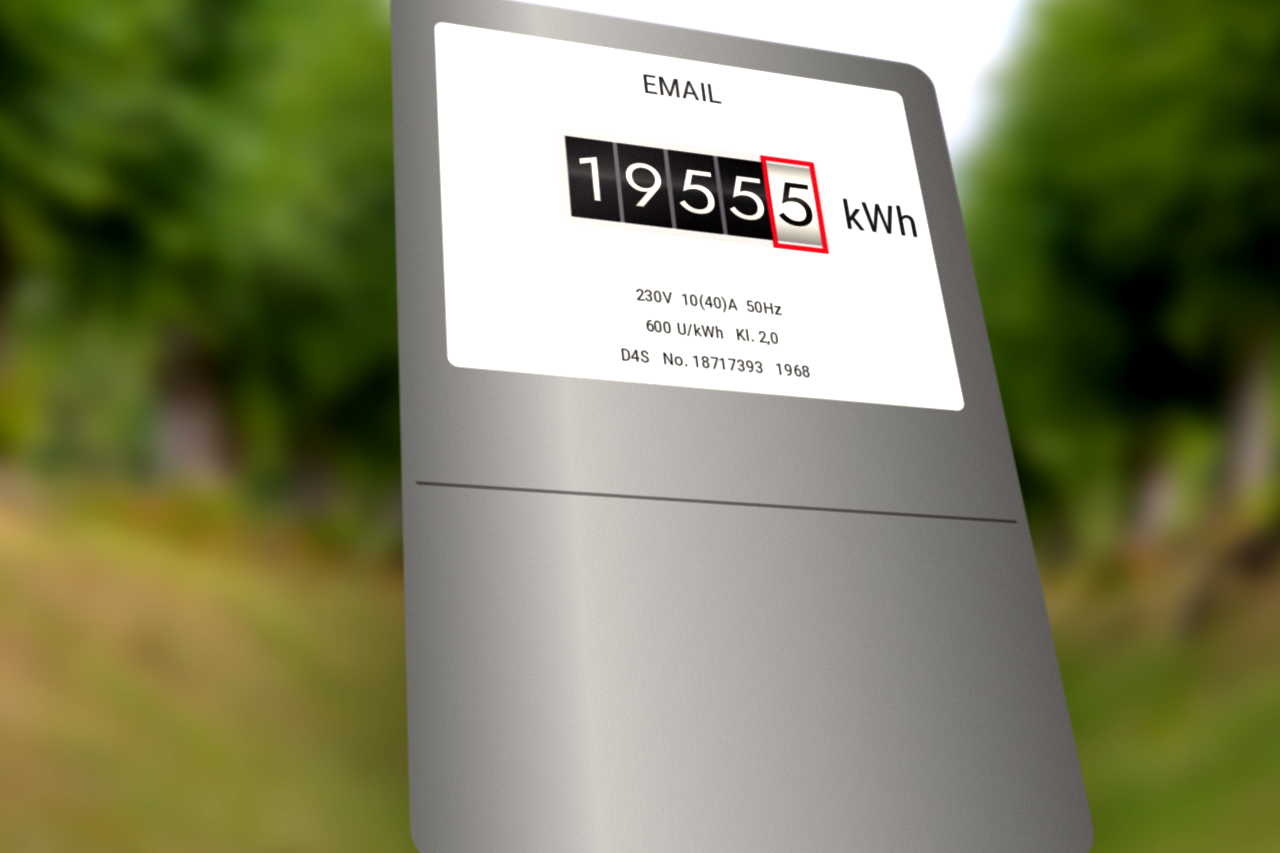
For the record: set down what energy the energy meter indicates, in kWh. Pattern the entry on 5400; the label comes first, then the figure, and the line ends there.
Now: 1955.5
